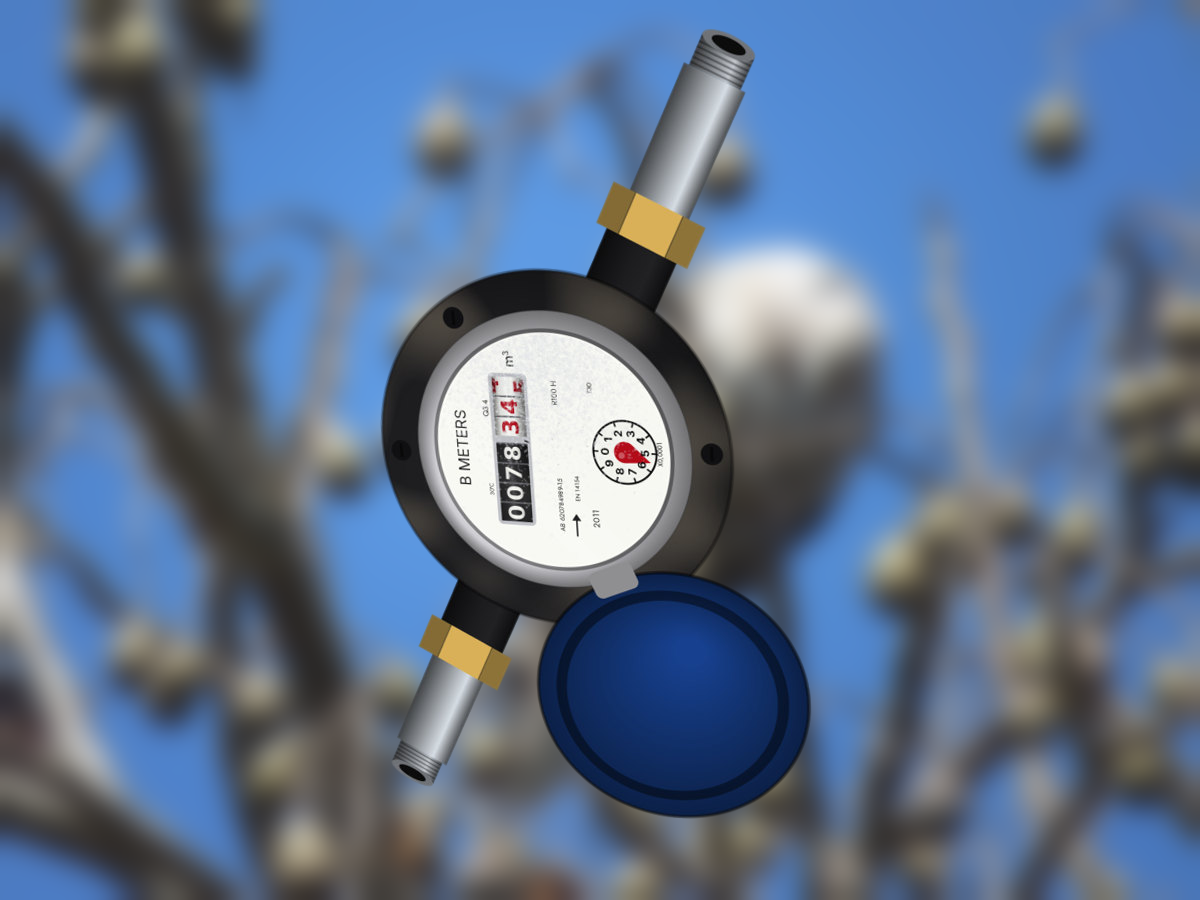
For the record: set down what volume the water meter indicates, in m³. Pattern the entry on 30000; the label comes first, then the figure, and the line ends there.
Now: 78.3445
